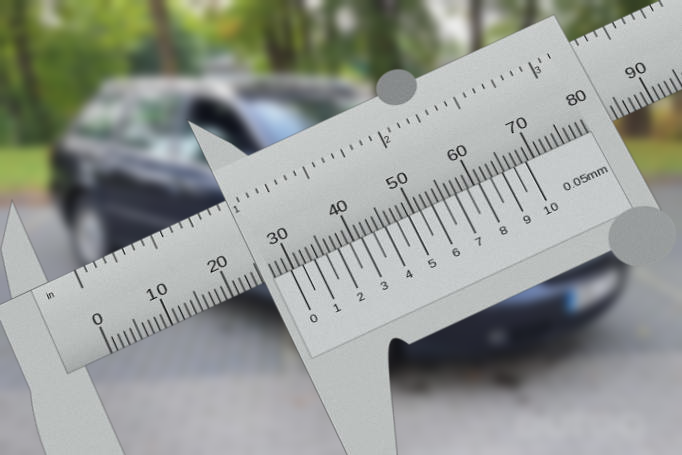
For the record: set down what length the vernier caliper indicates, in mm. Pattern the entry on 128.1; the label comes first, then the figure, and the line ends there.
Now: 29.6
